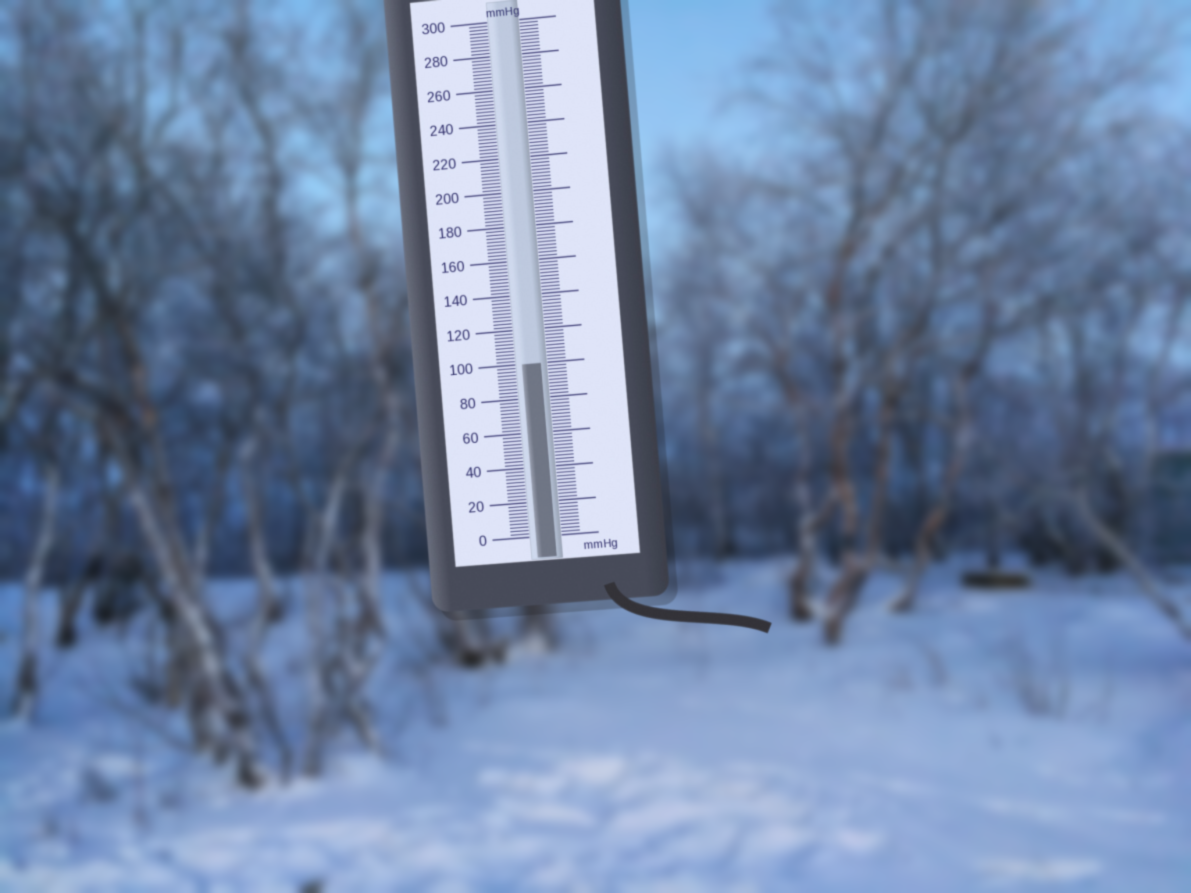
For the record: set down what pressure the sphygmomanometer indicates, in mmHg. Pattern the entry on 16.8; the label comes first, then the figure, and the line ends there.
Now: 100
